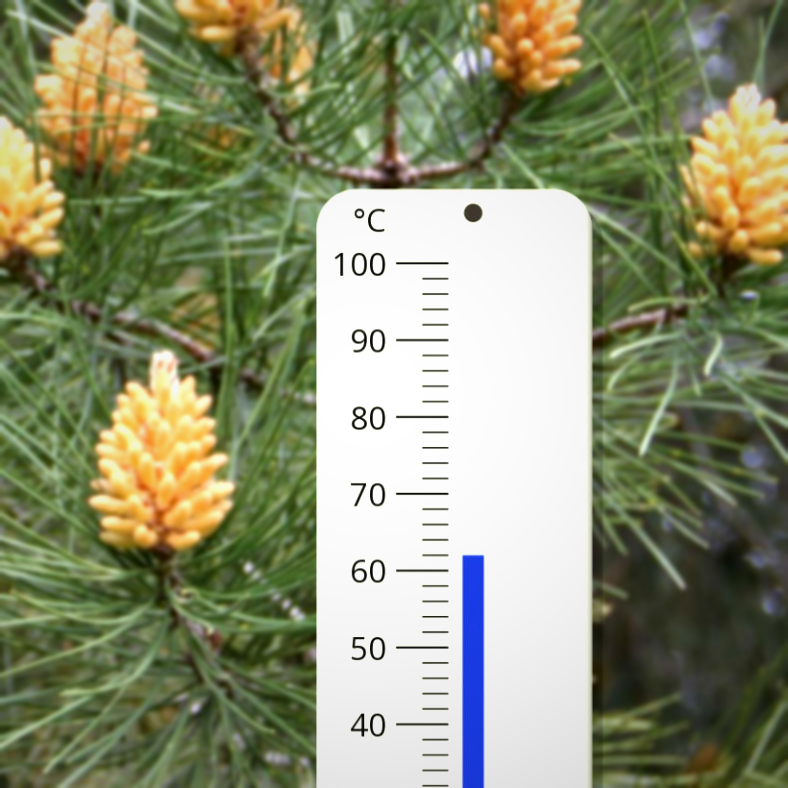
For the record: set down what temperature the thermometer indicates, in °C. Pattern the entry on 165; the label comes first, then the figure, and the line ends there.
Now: 62
